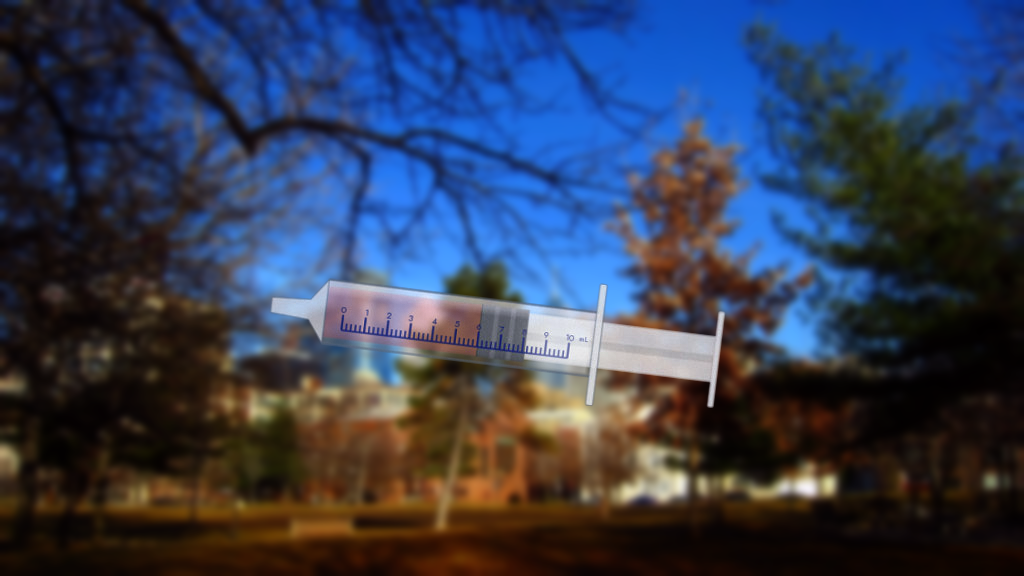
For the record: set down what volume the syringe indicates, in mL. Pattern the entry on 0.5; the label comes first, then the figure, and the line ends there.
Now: 6
